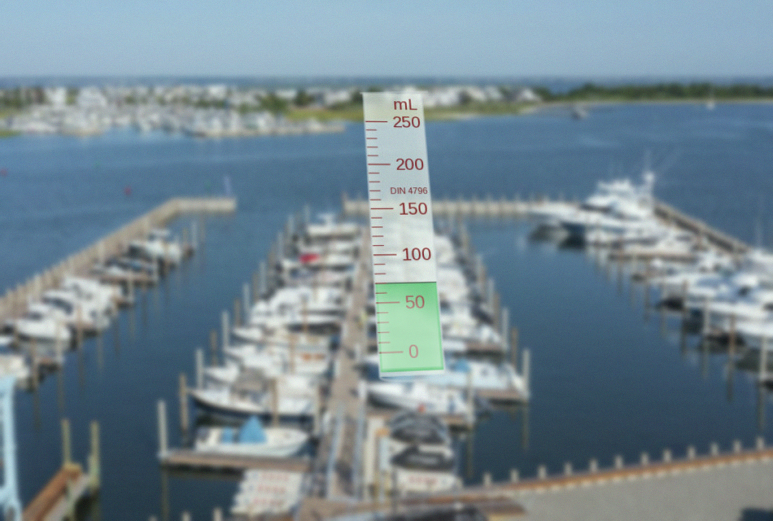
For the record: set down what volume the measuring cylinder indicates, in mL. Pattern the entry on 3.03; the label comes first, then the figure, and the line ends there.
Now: 70
